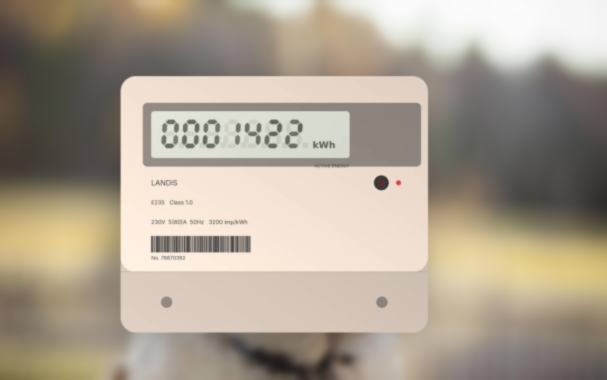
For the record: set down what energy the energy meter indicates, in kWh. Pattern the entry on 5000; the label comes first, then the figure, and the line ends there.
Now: 1422
